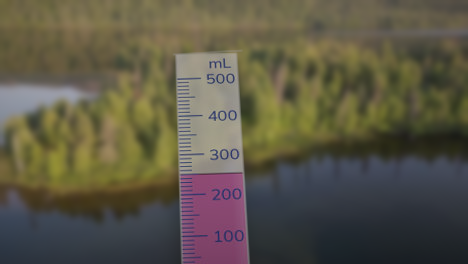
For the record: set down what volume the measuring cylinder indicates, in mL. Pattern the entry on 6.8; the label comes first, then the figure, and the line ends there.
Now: 250
